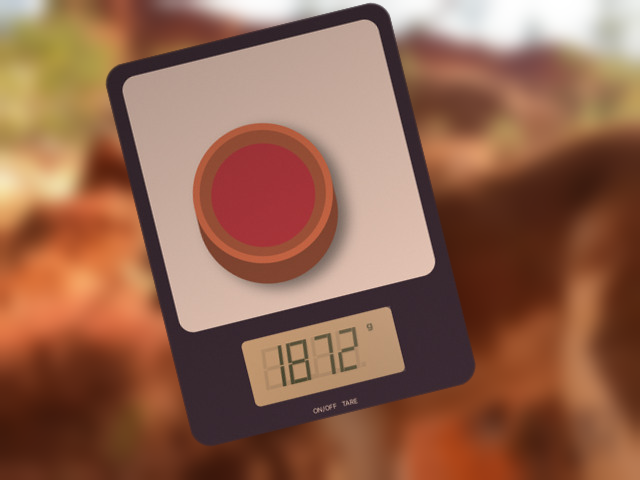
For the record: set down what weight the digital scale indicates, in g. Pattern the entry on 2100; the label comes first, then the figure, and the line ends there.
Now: 1872
